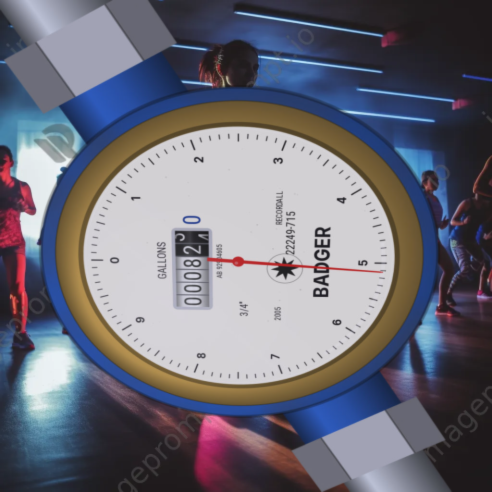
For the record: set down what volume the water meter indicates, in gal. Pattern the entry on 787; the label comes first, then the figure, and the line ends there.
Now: 8235.1
